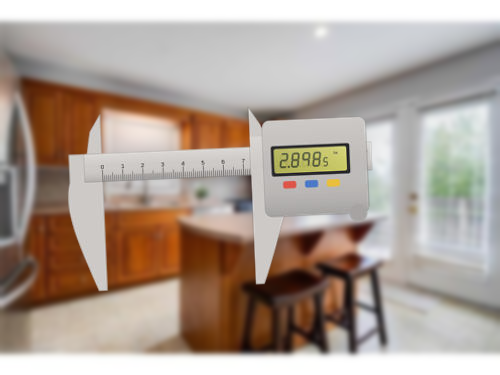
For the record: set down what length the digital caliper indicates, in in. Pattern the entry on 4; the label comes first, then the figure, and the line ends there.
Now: 2.8985
